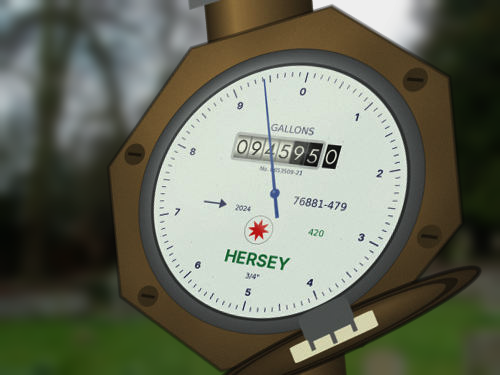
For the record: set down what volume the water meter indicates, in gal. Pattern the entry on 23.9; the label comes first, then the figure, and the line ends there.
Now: 945949.4
